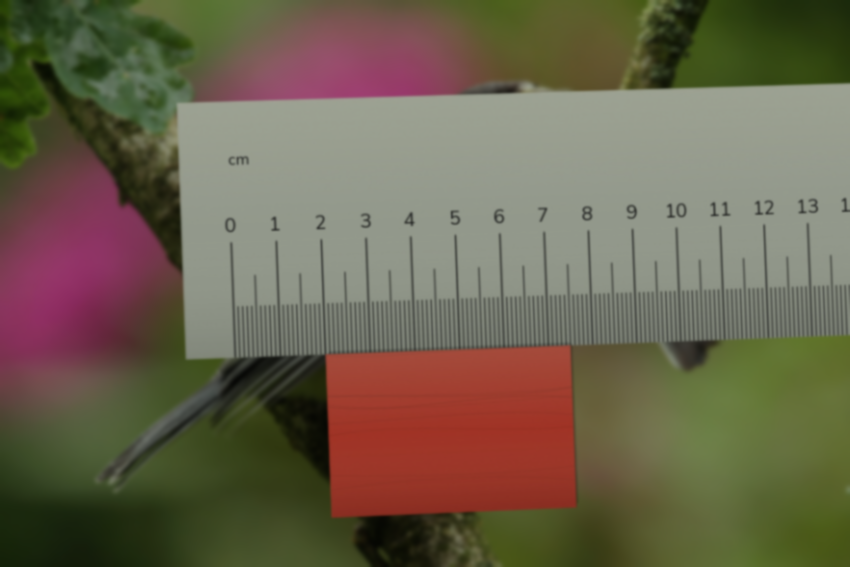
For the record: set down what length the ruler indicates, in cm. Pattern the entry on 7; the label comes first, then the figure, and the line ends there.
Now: 5.5
